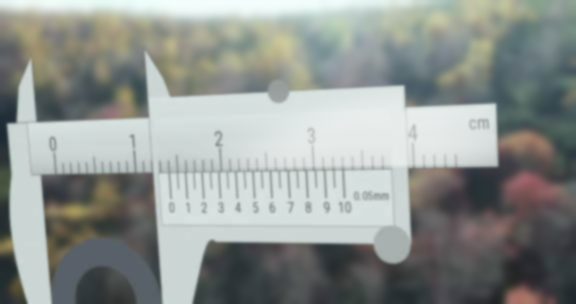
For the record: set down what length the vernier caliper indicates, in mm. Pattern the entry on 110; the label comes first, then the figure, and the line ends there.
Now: 14.0
